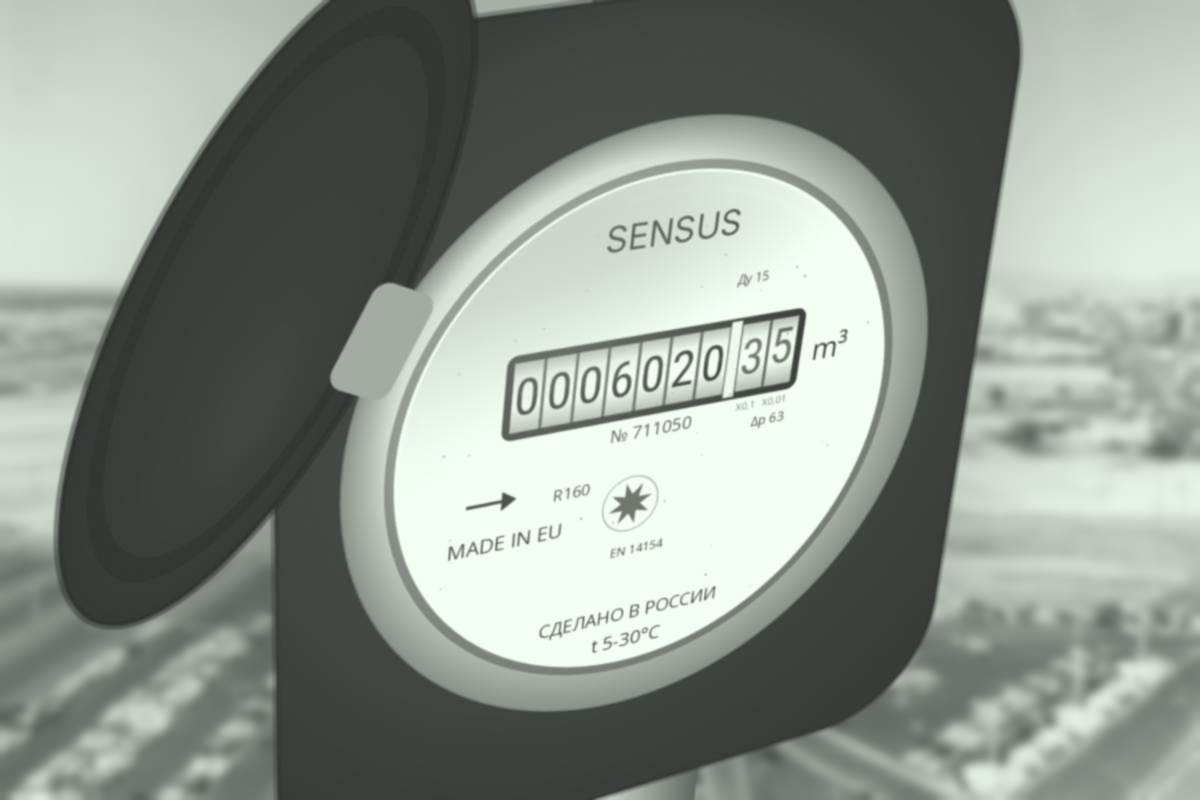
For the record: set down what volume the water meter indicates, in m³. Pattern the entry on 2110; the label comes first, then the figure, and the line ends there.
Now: 6020.35
